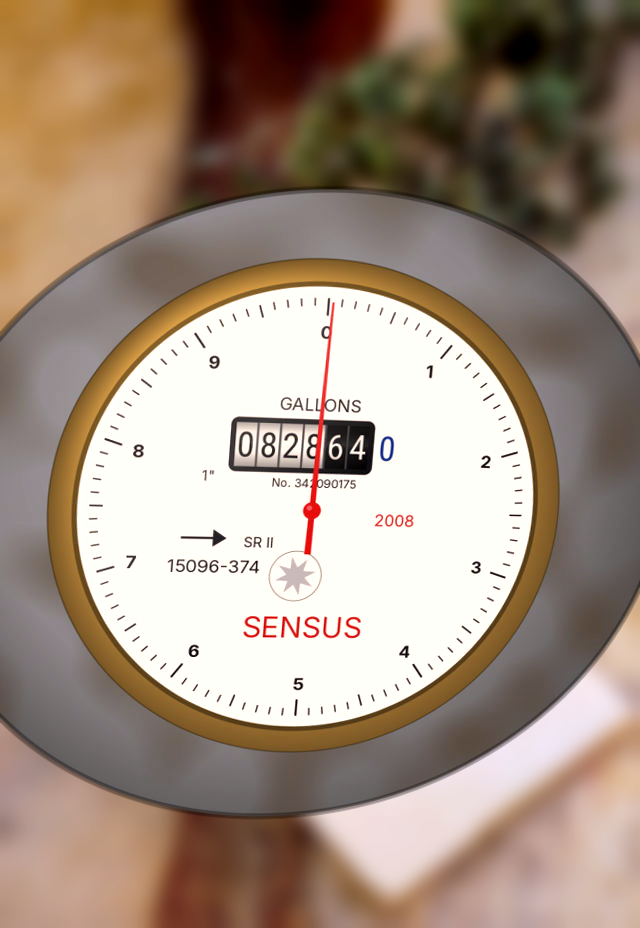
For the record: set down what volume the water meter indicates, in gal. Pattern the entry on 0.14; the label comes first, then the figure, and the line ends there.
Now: 828640.0
